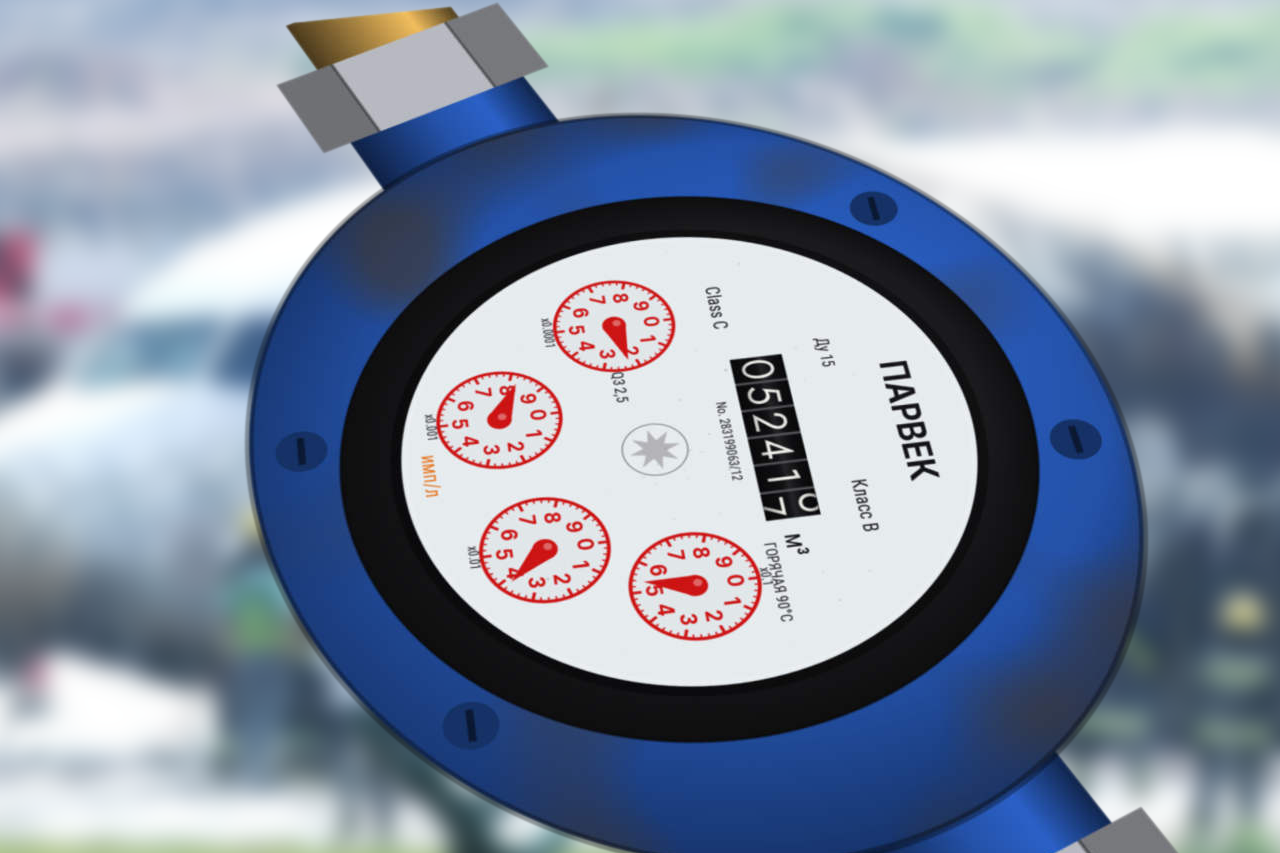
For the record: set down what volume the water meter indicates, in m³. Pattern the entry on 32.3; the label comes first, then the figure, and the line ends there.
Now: 52416.5382
